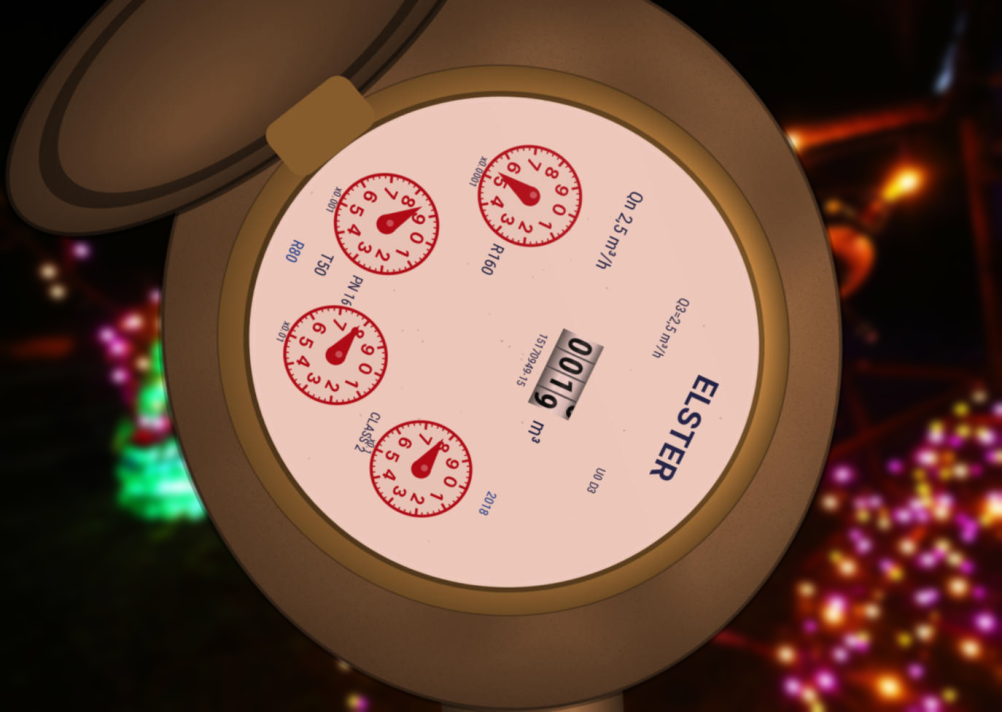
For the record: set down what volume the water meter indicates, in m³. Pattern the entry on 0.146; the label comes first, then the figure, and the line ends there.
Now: 18.7785
